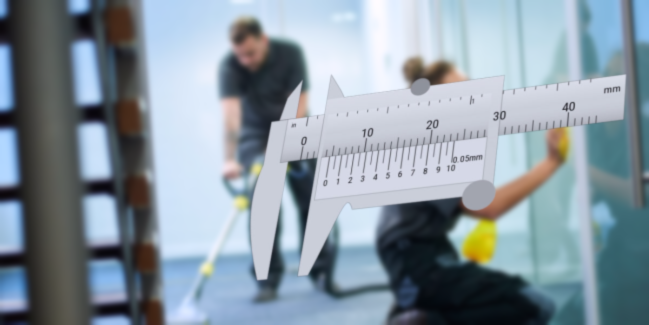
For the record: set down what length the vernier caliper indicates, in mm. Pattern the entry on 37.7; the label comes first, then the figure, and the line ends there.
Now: 4.6
